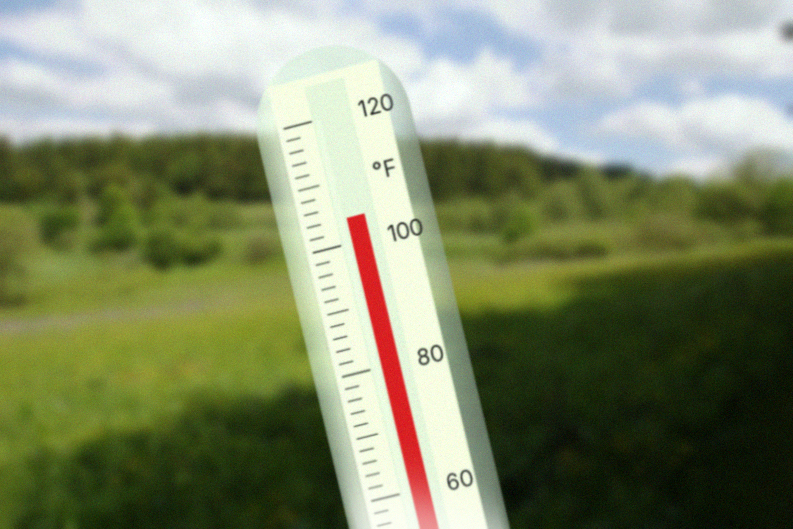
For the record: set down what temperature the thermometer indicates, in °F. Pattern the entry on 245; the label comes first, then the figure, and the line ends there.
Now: 104
